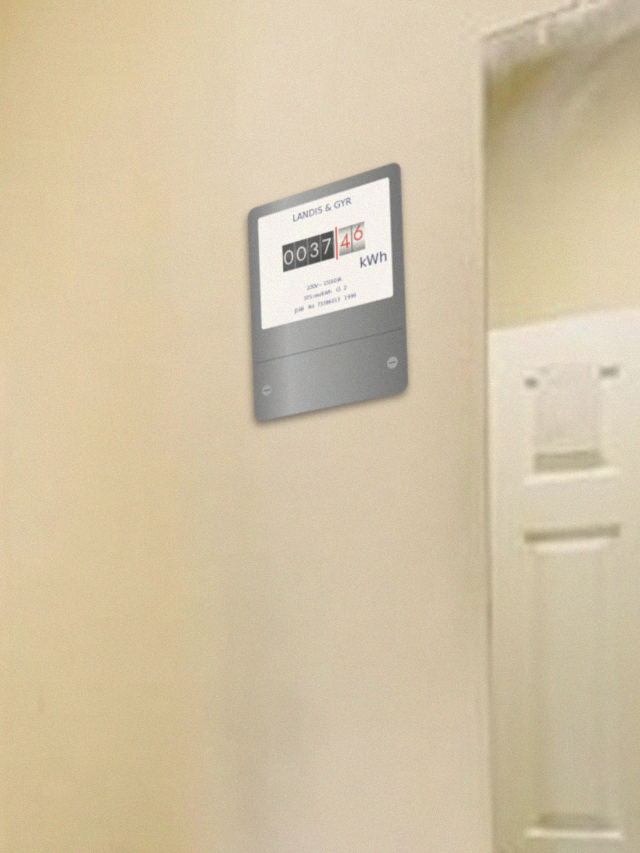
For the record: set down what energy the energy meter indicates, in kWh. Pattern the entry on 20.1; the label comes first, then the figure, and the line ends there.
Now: 37.46
